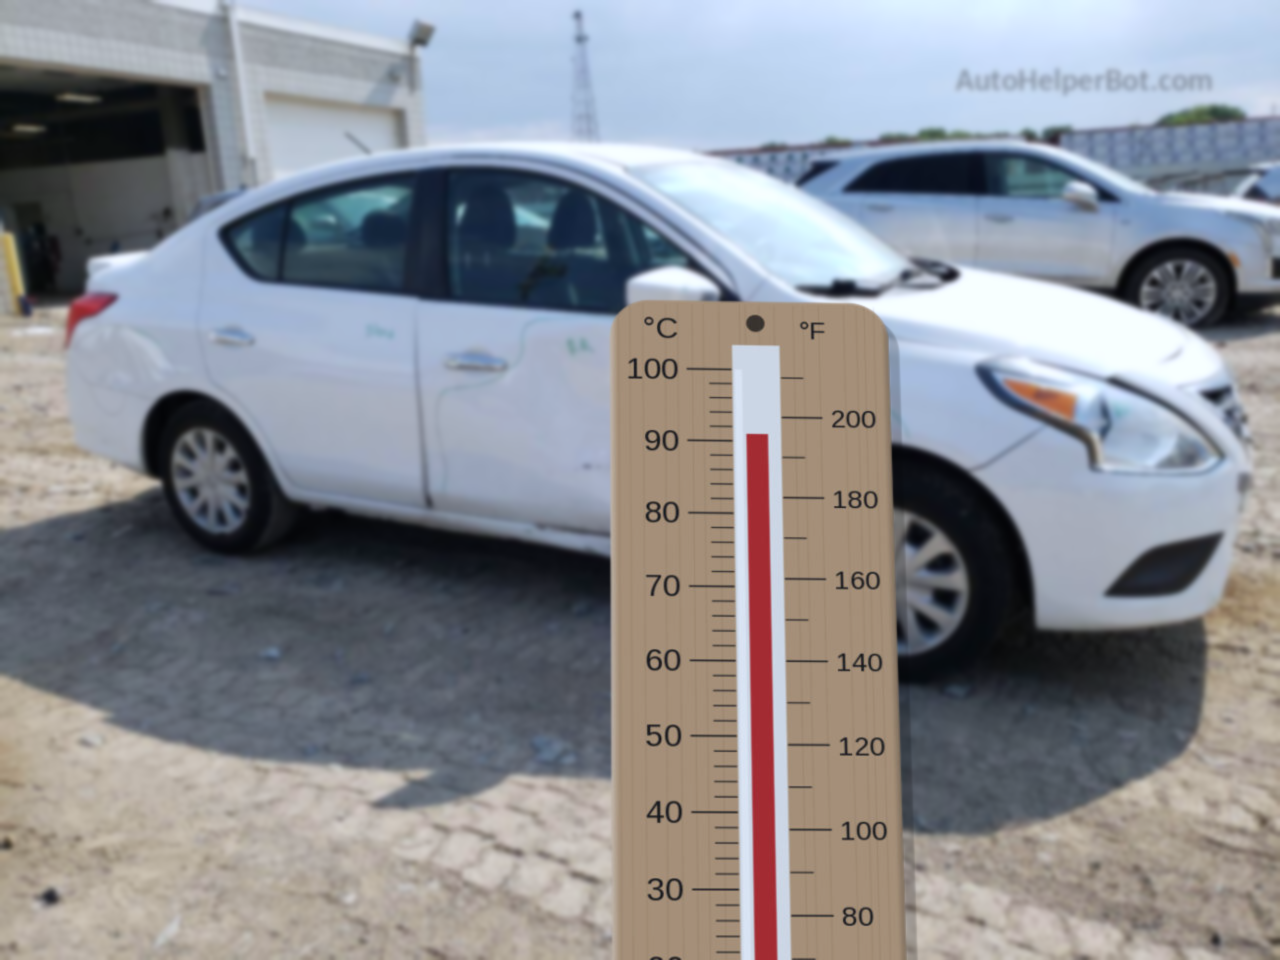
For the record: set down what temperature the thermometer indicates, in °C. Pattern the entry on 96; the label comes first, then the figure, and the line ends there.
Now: 91
